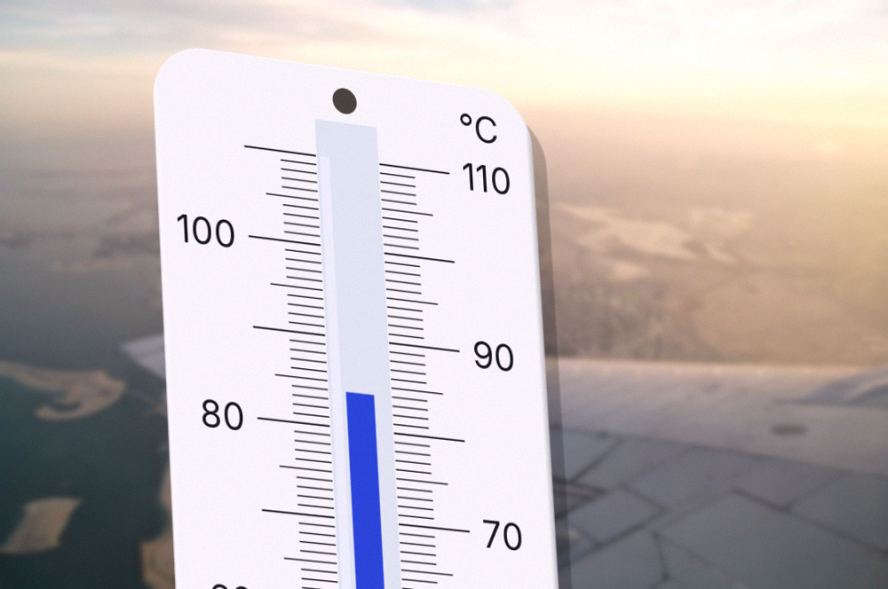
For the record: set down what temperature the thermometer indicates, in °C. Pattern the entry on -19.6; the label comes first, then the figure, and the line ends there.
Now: 84
